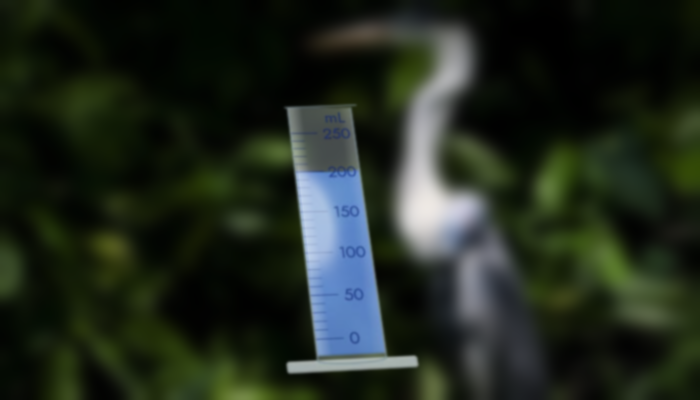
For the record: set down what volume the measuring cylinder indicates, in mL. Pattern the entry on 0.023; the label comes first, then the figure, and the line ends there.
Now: 200
